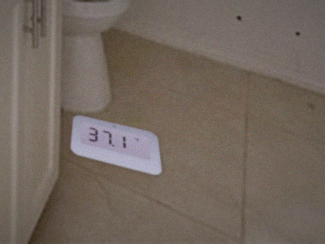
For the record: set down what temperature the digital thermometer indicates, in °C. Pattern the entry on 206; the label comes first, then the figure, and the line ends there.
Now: 37.1
